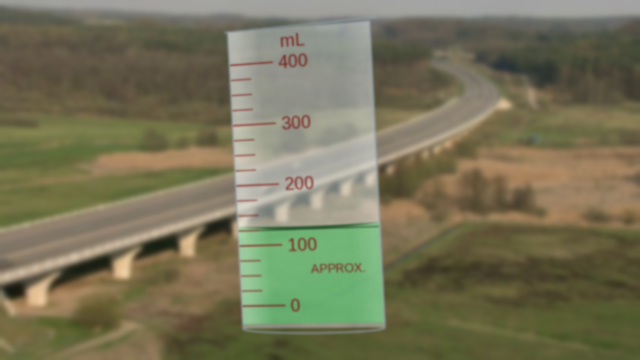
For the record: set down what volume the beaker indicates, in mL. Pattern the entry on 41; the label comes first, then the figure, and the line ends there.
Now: 125
